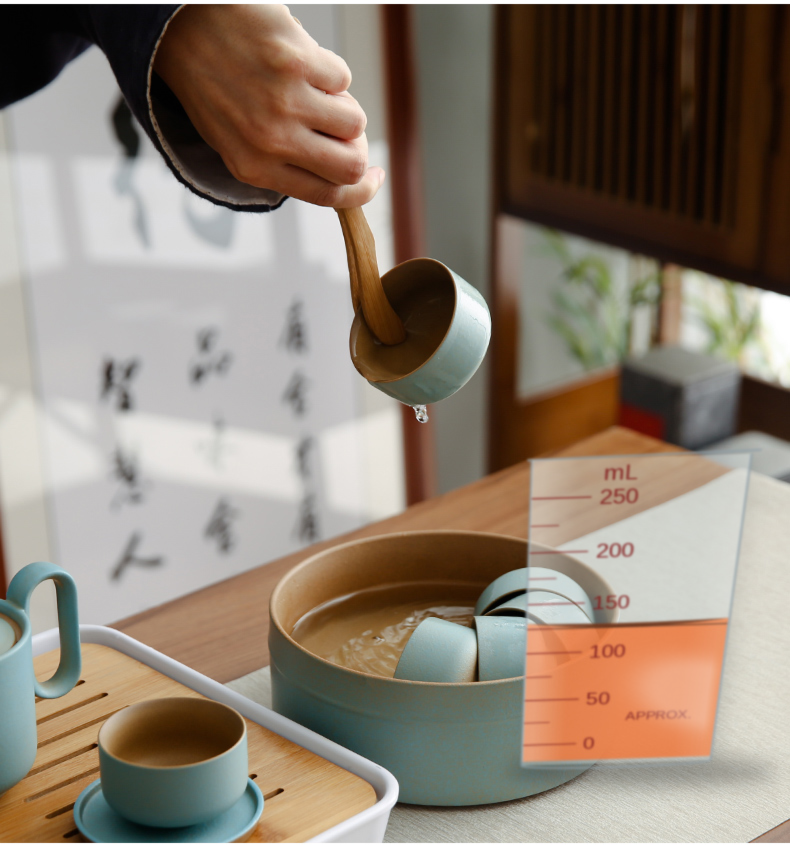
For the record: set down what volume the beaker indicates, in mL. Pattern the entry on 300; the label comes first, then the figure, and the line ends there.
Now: 125
